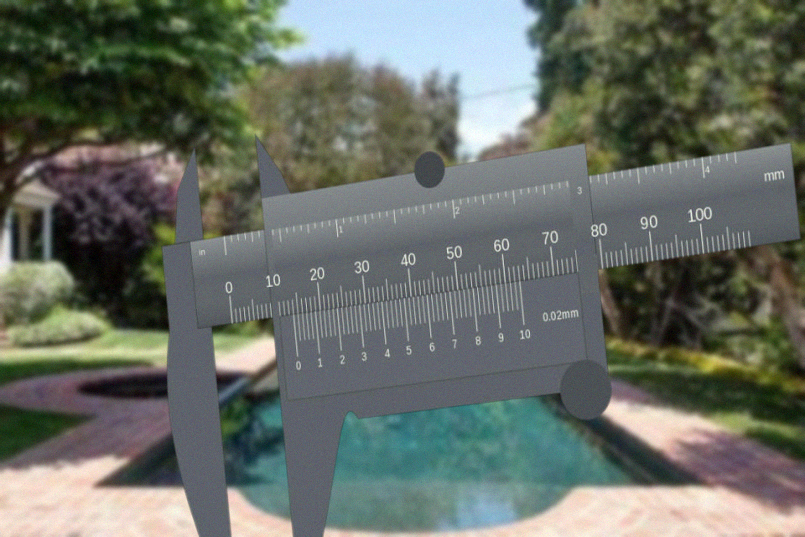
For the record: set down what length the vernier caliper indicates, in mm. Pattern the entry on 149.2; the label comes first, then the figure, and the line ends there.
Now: 14.0
